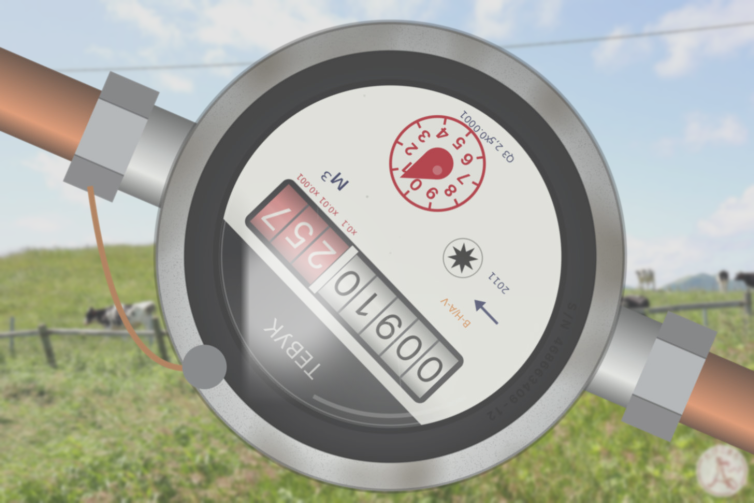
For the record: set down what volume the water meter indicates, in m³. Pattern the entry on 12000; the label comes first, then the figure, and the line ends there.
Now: 910.2570
